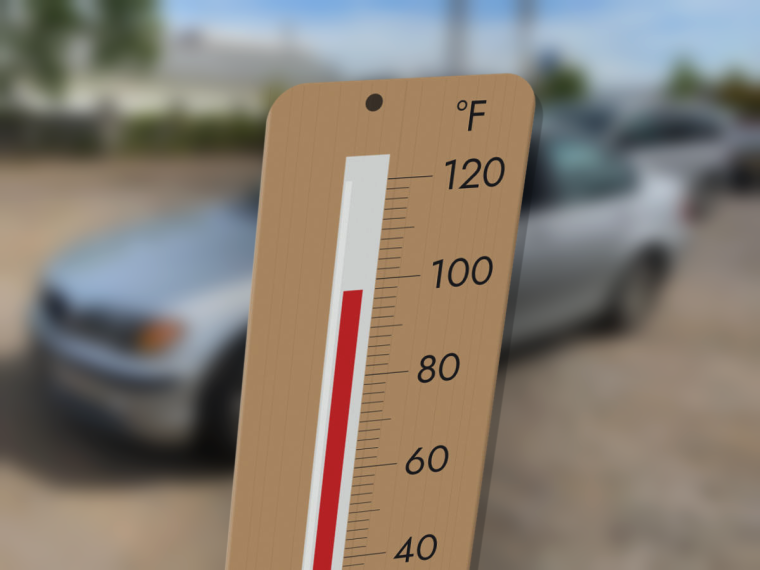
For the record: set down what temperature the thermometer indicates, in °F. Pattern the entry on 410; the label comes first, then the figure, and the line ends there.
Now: 98
